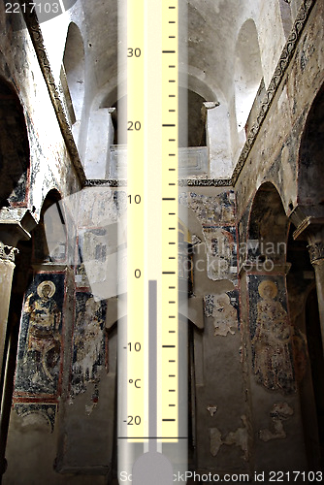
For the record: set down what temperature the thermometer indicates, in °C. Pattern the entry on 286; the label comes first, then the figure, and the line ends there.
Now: -1
